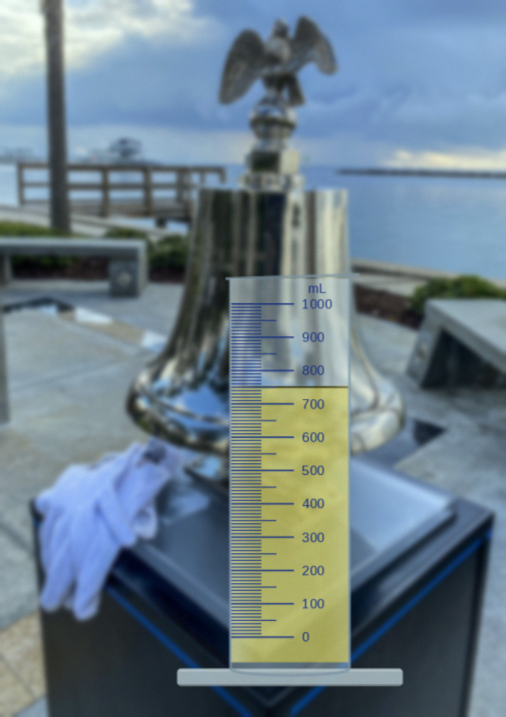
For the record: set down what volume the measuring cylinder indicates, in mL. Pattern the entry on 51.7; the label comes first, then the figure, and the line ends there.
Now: 750
